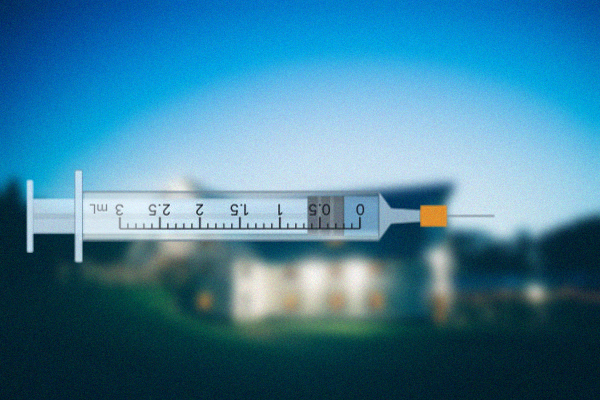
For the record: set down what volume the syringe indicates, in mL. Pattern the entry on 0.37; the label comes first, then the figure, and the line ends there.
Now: 0.2
